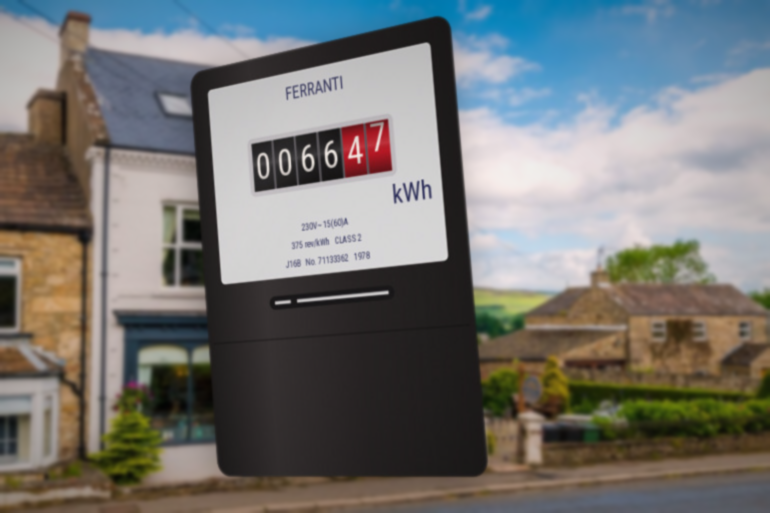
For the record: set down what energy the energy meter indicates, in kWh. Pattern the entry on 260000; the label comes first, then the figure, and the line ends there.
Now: 66.47
